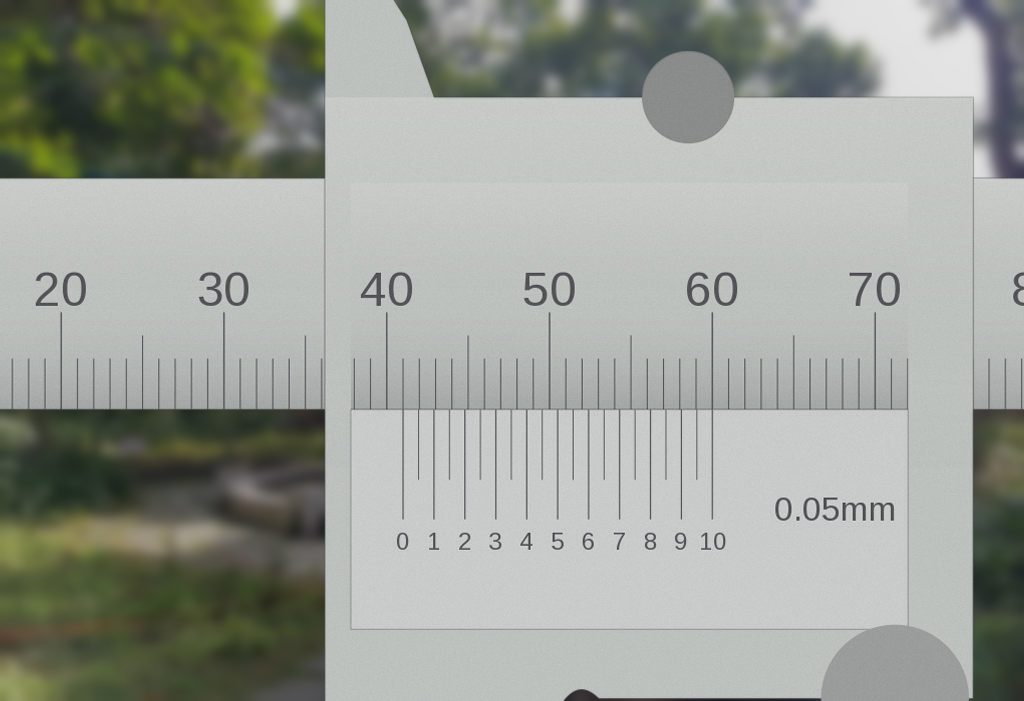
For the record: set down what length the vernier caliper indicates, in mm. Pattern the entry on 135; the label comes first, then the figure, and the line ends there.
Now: 41.0
